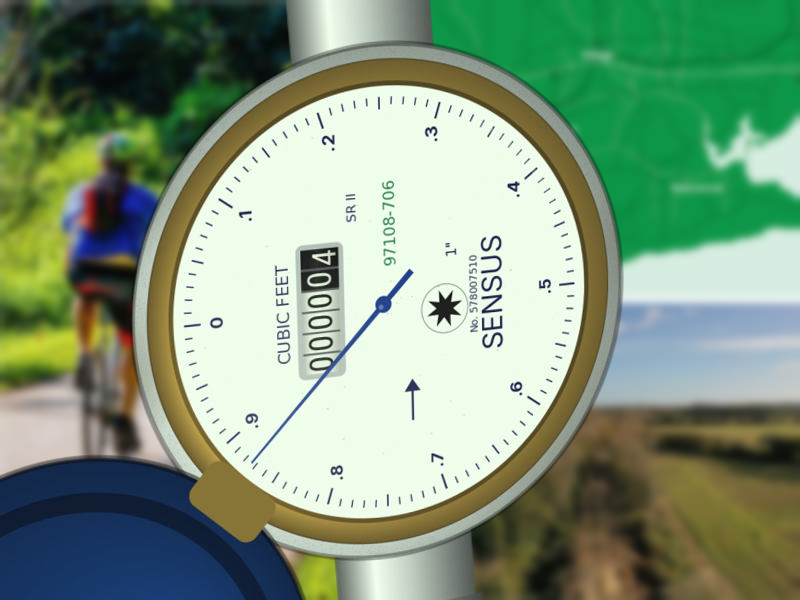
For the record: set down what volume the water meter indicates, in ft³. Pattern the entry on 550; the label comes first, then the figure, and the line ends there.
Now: 3.87
